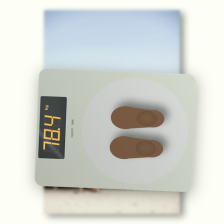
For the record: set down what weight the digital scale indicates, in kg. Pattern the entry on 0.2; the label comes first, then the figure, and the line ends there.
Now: 78.4
